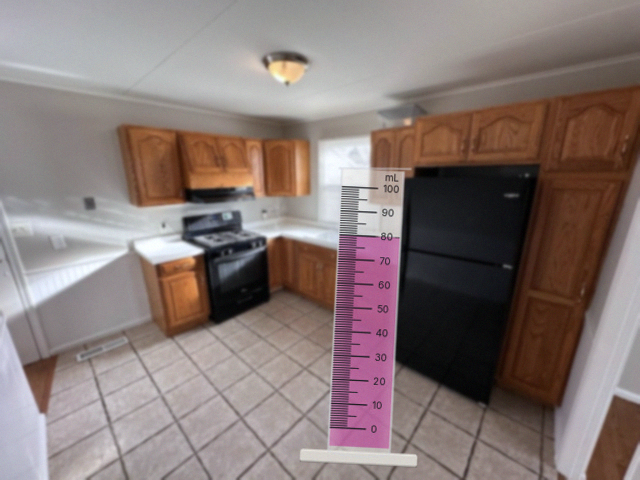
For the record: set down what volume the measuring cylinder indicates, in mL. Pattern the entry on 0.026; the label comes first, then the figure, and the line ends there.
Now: 80
